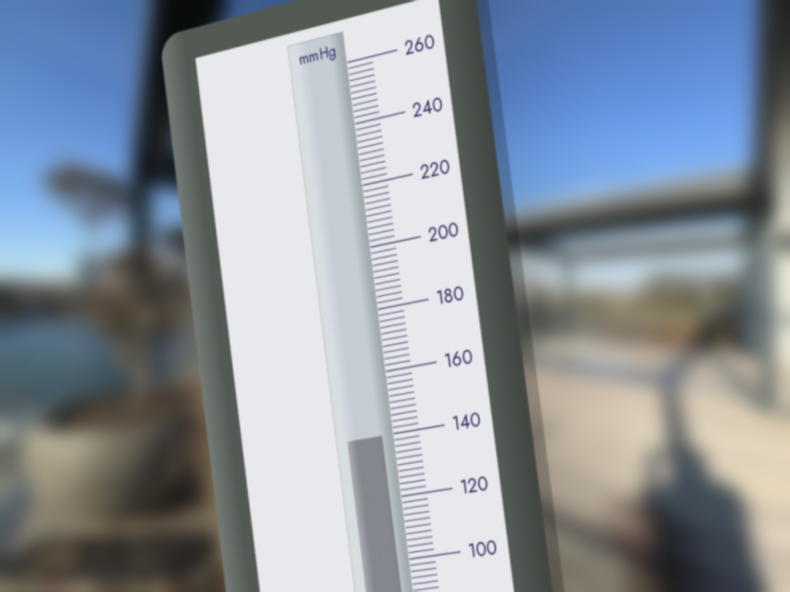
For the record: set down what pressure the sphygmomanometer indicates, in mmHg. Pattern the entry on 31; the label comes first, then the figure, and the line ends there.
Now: 140
